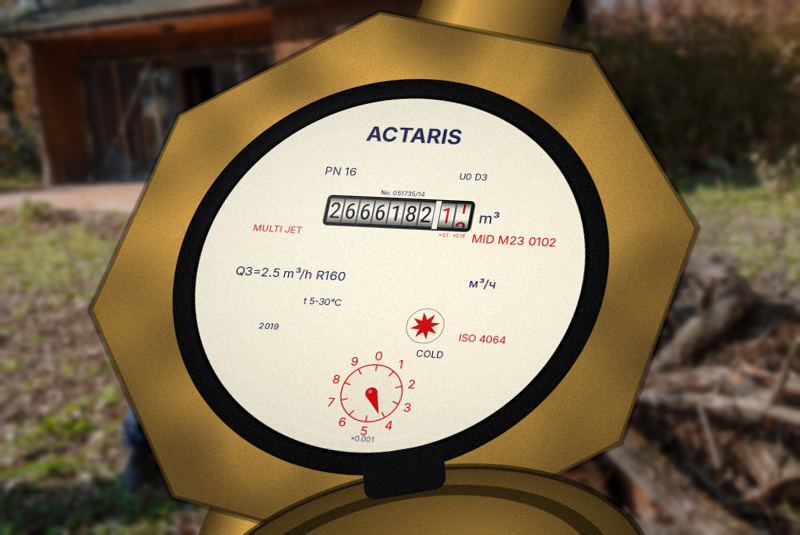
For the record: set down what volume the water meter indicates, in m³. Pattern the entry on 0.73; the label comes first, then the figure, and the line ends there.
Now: 2666182.114
